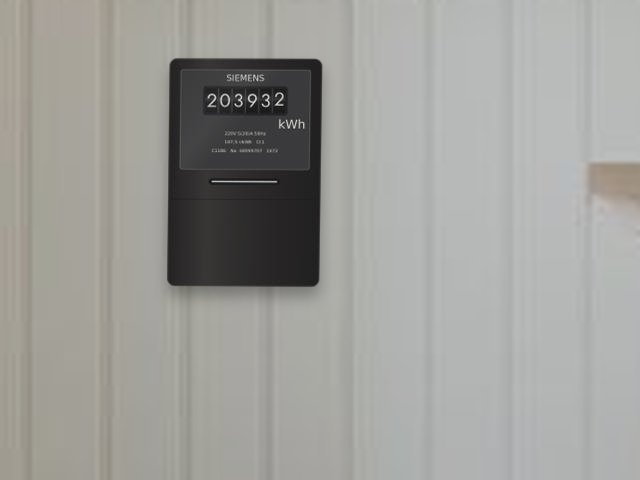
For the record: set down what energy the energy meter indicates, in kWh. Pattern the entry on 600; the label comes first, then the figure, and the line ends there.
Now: 203932
